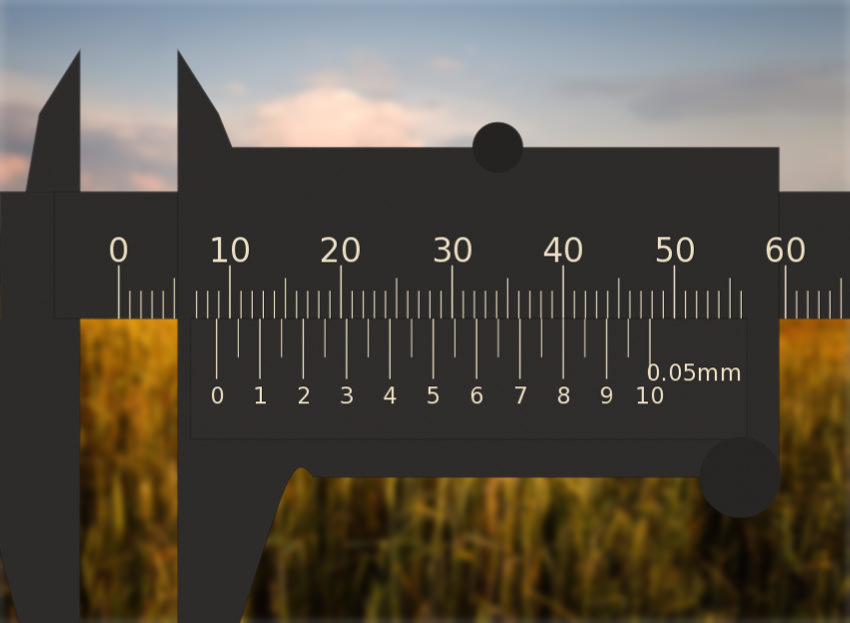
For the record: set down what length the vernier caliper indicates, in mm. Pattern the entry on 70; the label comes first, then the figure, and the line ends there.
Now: 8.8
